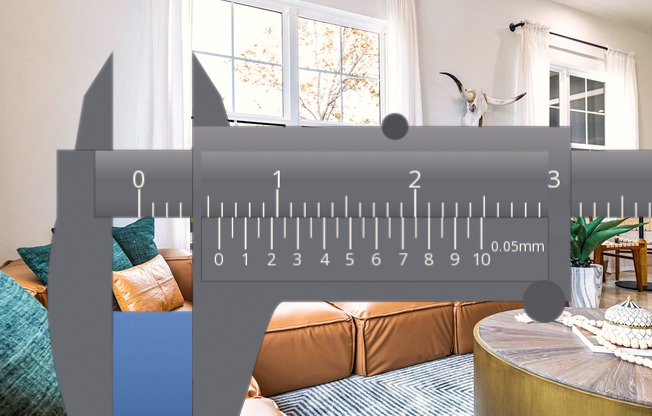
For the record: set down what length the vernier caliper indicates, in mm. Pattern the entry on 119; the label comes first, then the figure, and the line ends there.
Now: 5.8
